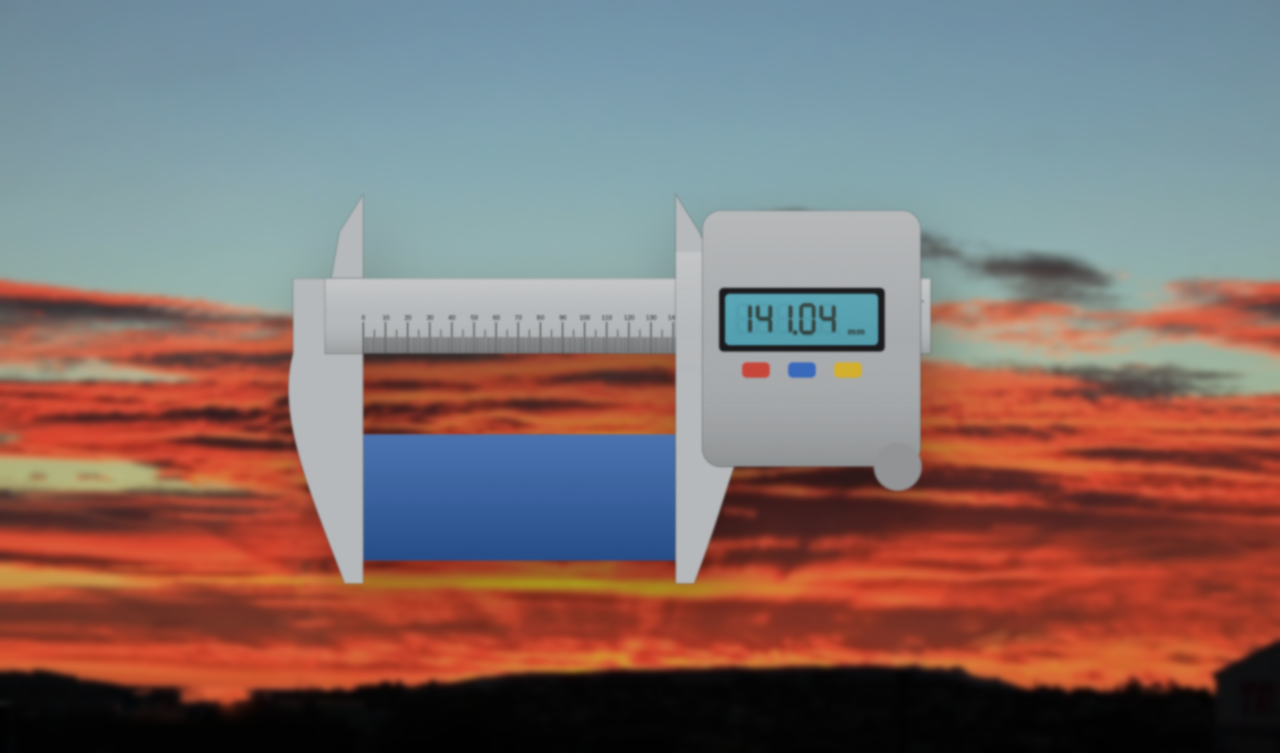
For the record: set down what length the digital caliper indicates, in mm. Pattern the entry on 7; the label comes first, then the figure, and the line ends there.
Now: 141.04
